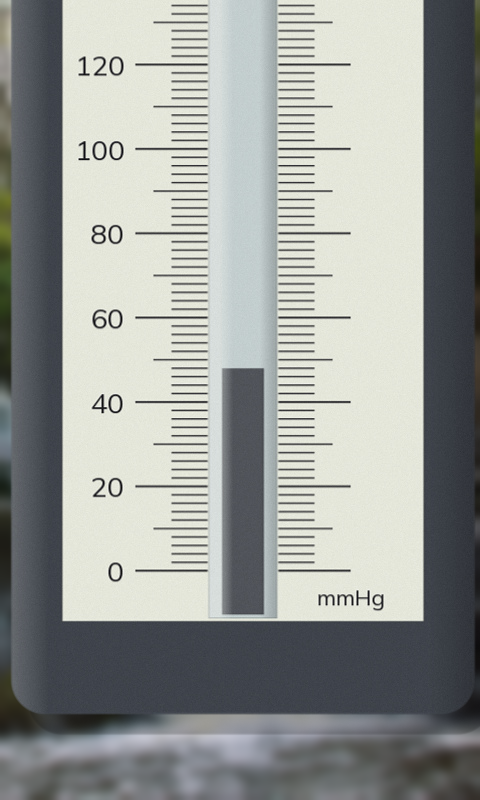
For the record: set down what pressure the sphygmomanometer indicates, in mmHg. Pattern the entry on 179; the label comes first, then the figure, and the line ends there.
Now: 48
